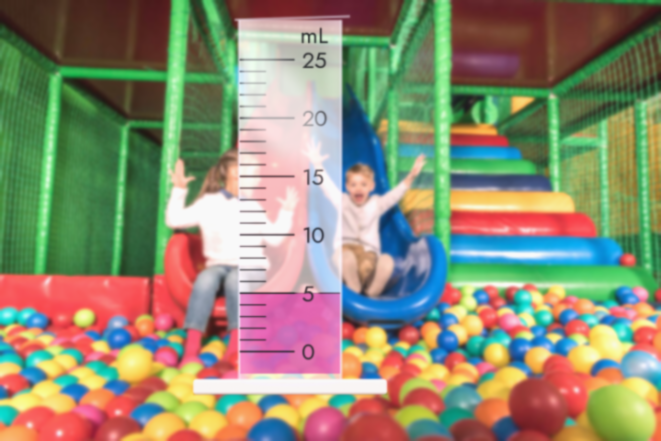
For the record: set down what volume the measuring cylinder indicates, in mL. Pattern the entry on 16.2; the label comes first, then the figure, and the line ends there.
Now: 5
